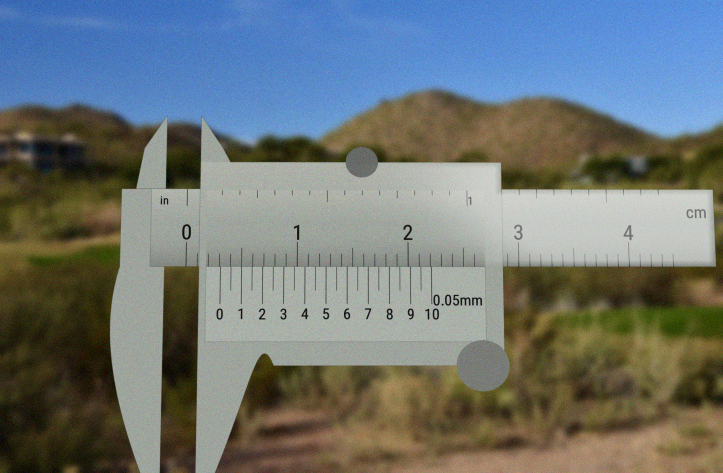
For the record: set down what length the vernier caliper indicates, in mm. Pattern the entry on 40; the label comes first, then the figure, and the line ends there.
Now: 3.1
